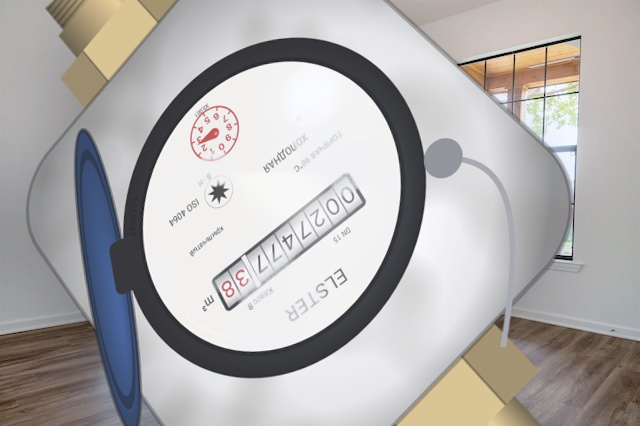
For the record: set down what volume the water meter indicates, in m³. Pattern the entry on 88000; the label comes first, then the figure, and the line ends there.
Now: 27477.382
